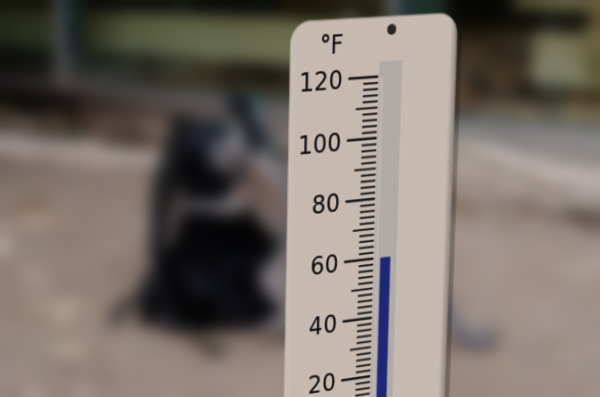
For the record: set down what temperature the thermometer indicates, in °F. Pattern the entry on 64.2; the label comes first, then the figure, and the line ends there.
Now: 60
